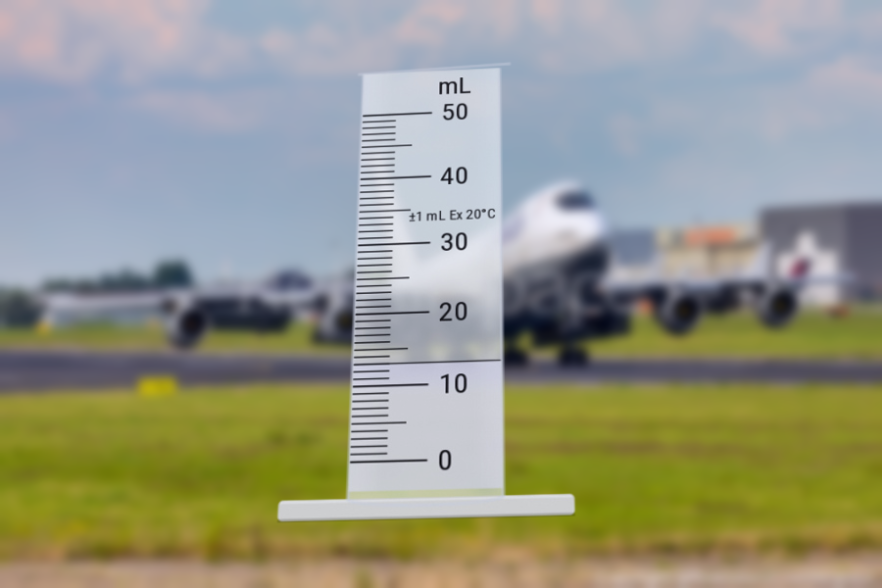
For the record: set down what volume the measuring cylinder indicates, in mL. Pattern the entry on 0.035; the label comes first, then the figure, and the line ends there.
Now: 13
